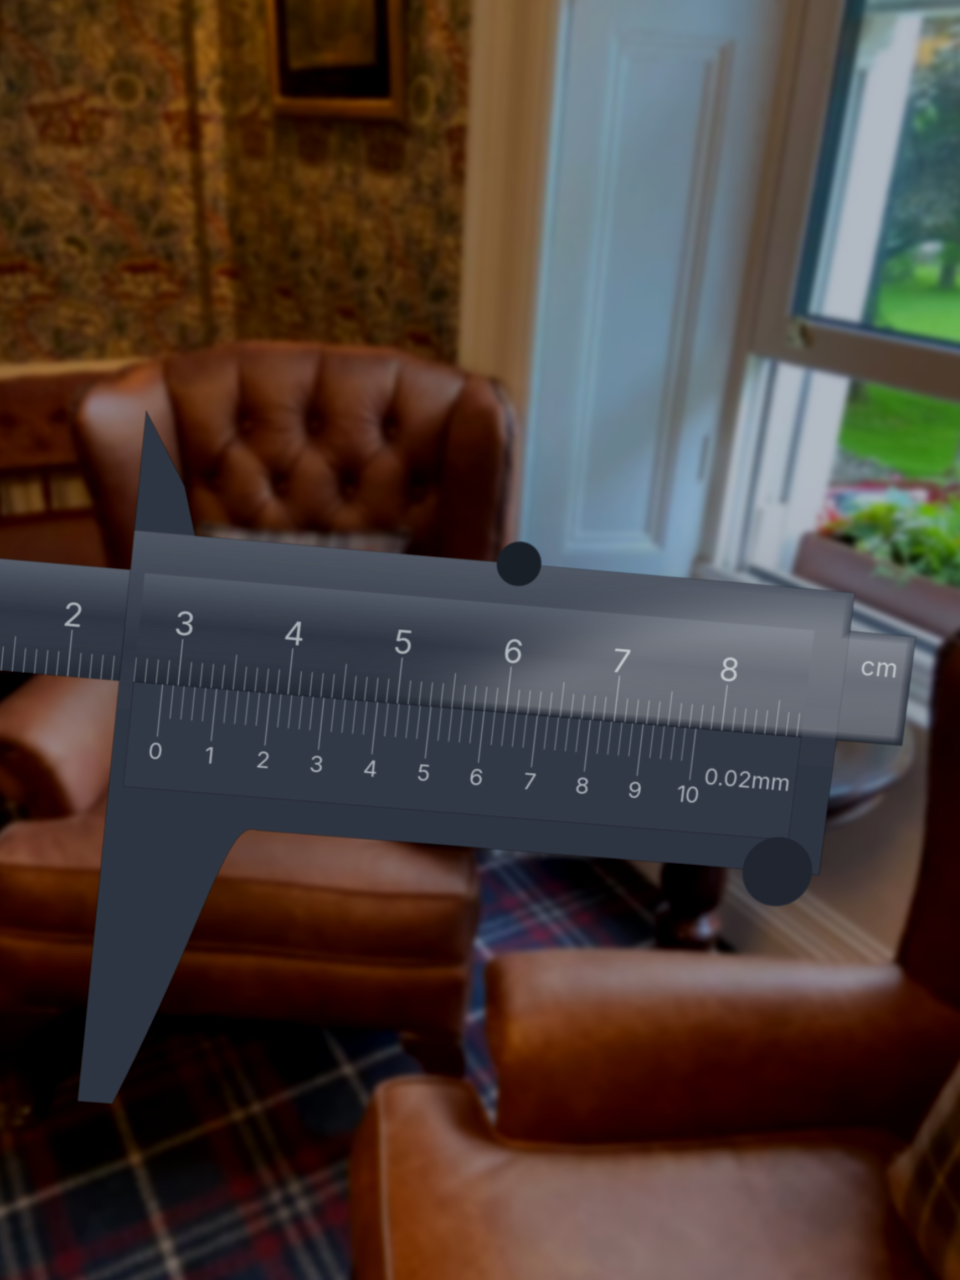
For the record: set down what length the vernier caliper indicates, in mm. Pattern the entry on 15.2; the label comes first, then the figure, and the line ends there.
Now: 28.6
